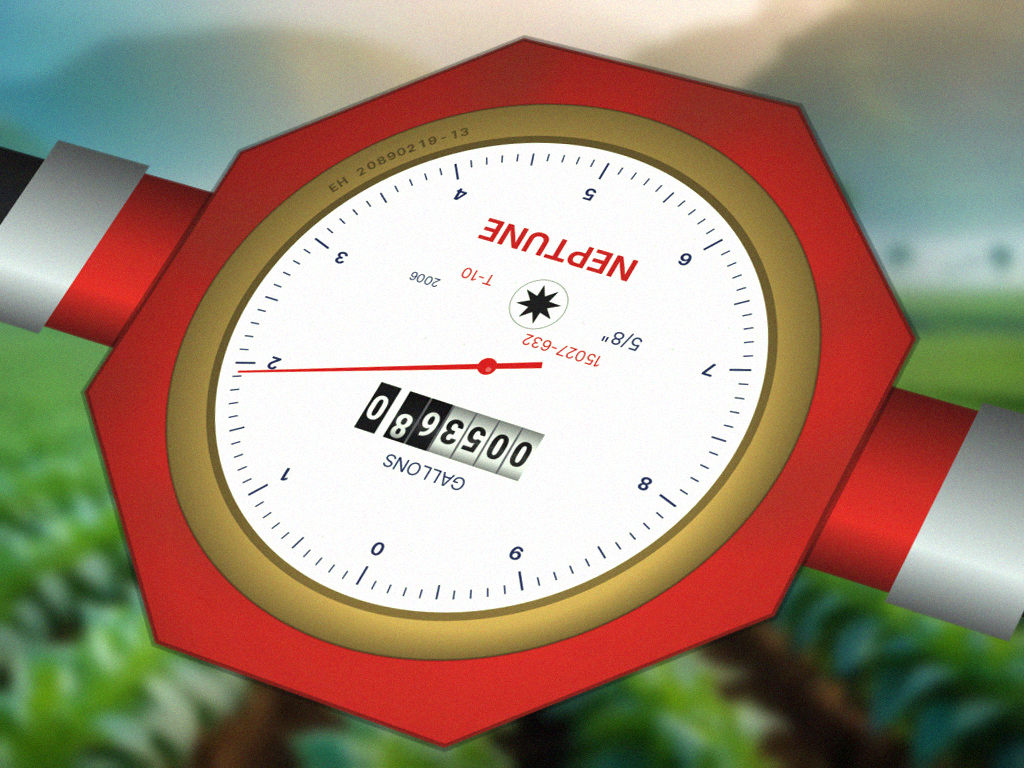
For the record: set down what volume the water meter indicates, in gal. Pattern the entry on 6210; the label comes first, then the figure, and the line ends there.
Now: 53681.9
